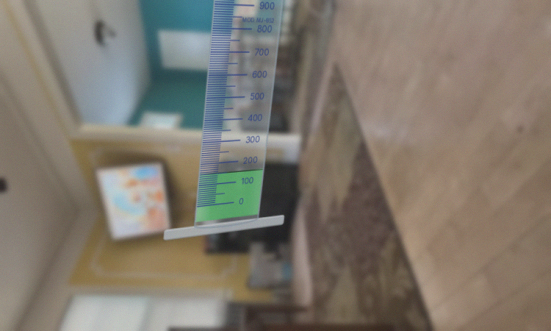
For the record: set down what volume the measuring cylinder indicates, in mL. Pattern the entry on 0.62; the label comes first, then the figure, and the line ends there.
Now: 150
